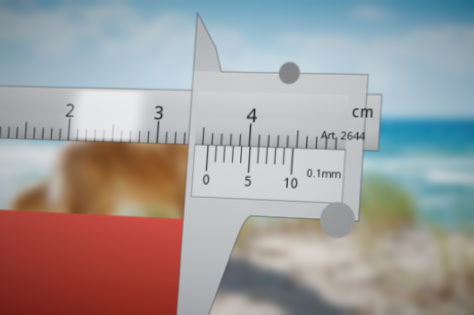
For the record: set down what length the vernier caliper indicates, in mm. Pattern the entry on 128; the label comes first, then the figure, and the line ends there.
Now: 35.6
